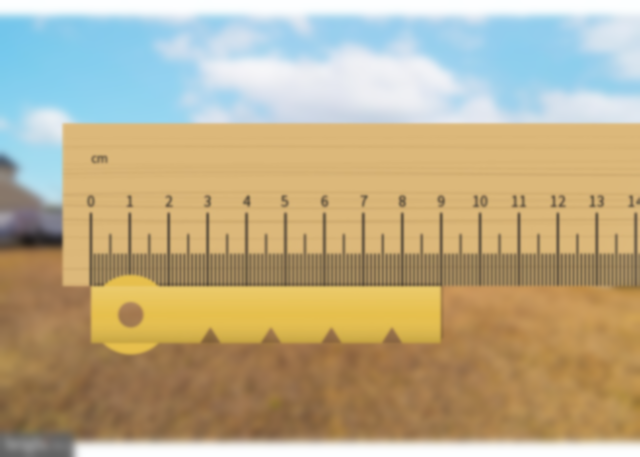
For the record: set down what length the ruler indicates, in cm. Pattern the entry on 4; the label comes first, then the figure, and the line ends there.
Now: 9
